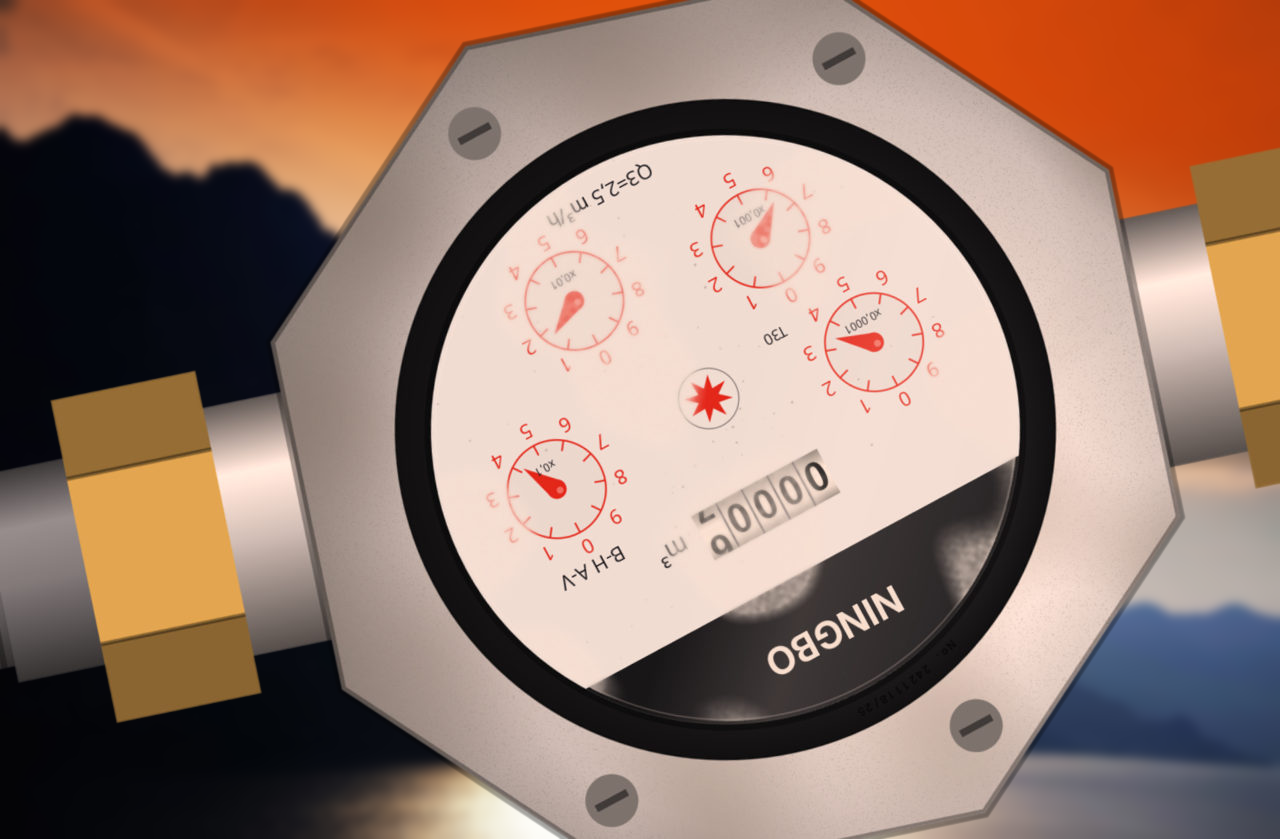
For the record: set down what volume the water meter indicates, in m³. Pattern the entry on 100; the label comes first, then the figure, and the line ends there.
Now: 6.4163
